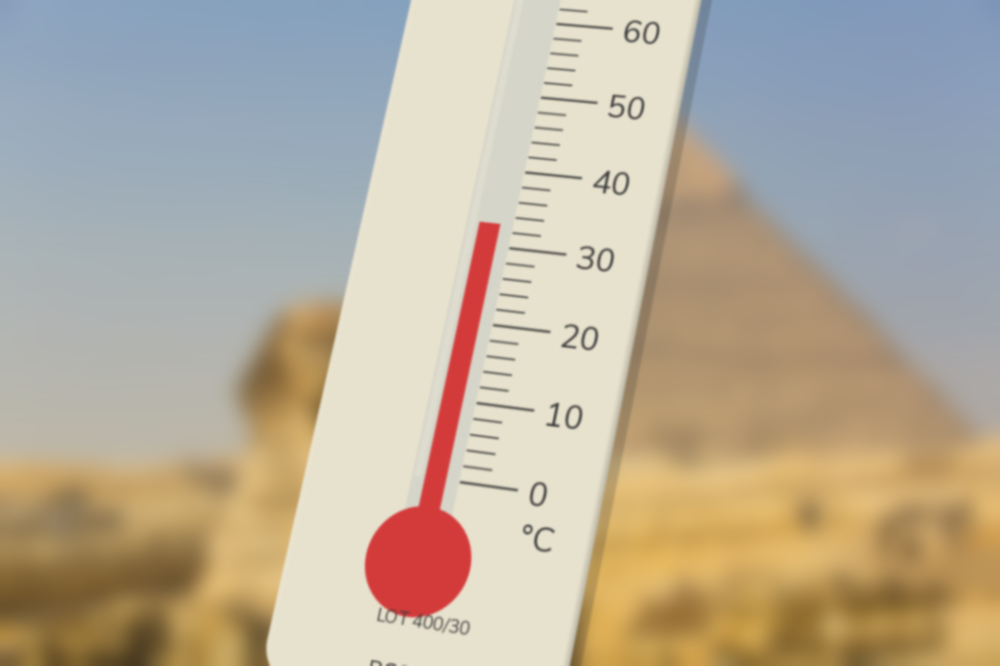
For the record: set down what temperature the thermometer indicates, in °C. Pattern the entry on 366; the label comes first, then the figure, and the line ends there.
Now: 33
